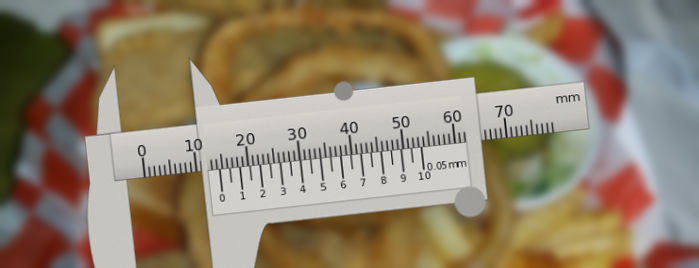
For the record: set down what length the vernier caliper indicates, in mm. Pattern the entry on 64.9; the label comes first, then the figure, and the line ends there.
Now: 14.5
